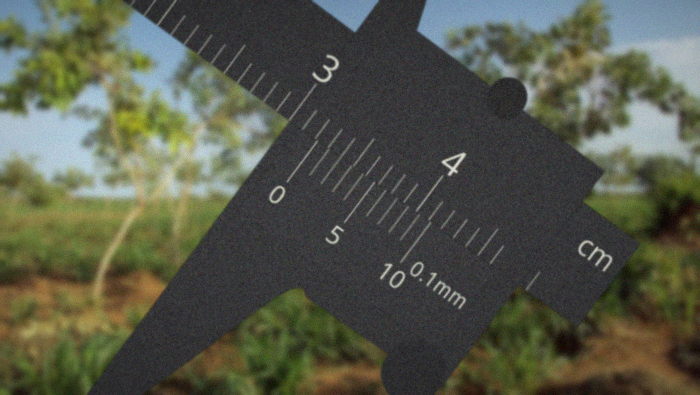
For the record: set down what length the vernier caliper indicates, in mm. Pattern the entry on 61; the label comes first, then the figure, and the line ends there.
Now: 32.2
